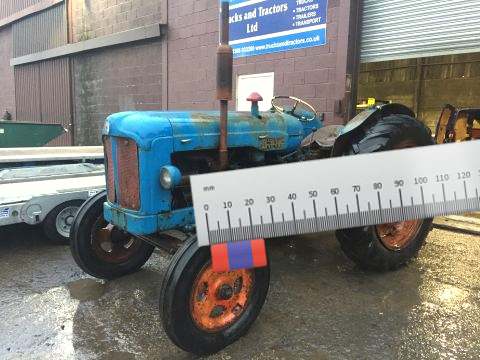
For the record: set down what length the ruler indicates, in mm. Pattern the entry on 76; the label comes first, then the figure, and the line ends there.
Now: 25
